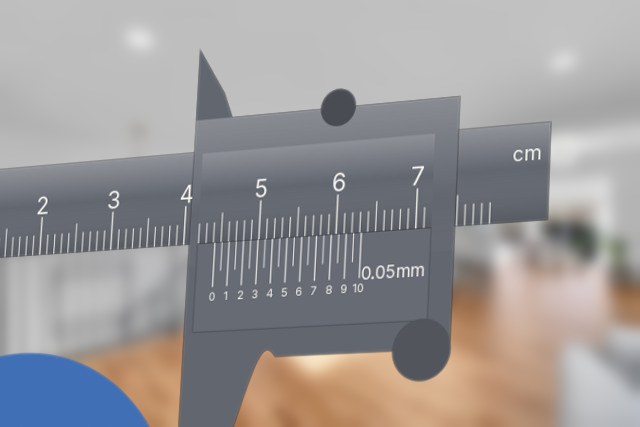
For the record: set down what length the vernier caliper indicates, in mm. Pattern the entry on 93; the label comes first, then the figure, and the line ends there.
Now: 44.2
